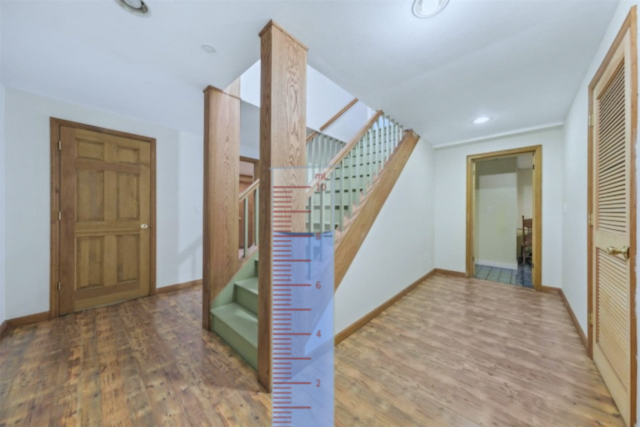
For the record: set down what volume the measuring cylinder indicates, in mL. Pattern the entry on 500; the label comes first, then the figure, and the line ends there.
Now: 8
